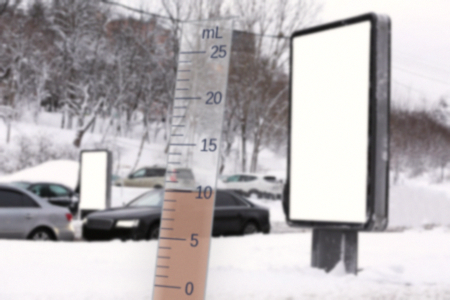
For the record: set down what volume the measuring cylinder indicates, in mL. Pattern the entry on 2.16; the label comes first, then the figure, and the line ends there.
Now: 10
